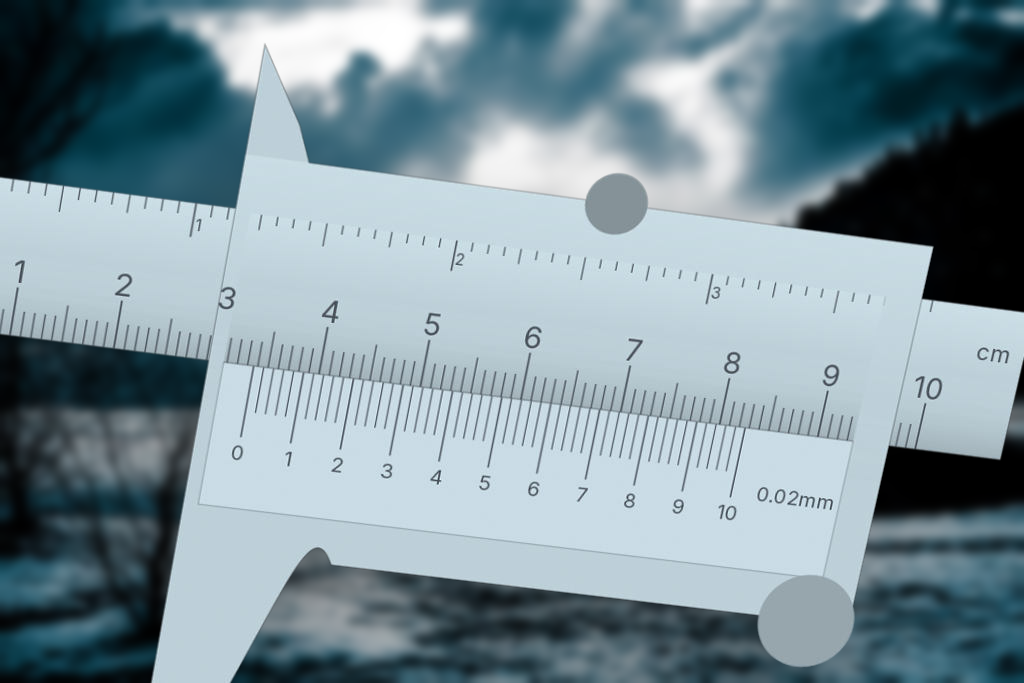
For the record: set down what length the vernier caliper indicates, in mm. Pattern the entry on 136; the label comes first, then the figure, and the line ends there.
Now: 33.6
